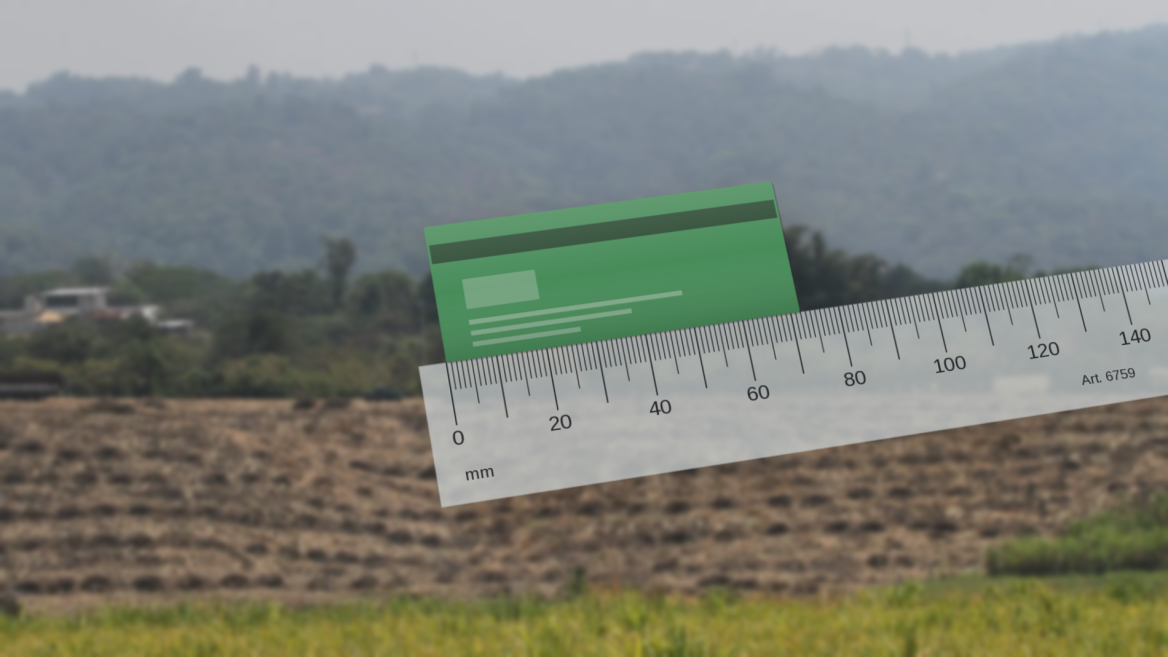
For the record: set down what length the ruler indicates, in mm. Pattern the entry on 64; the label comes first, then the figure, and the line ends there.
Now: 72
